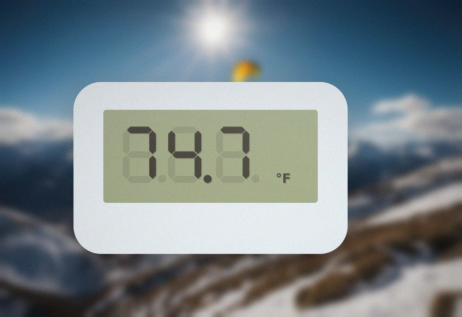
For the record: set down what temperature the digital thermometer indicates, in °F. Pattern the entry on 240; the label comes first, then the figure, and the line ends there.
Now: 74.7
